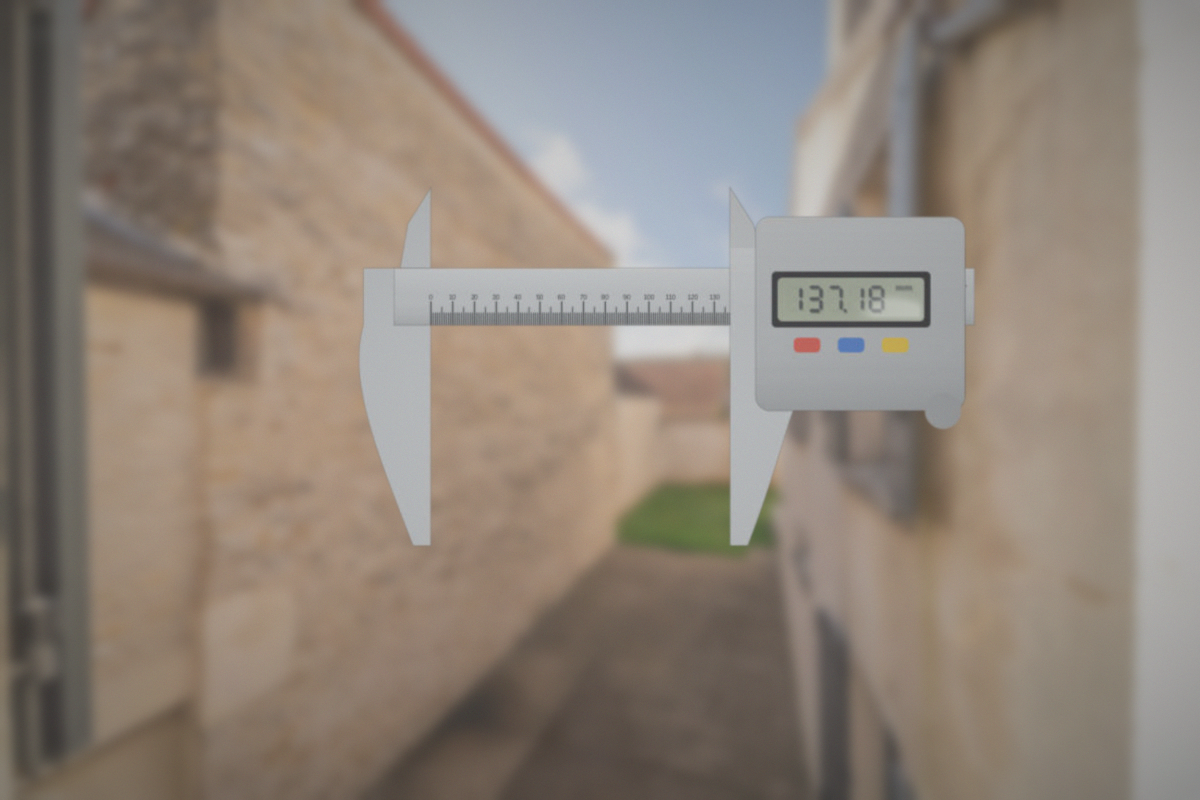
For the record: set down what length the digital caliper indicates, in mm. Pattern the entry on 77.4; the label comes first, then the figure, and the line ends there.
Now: 137.18
